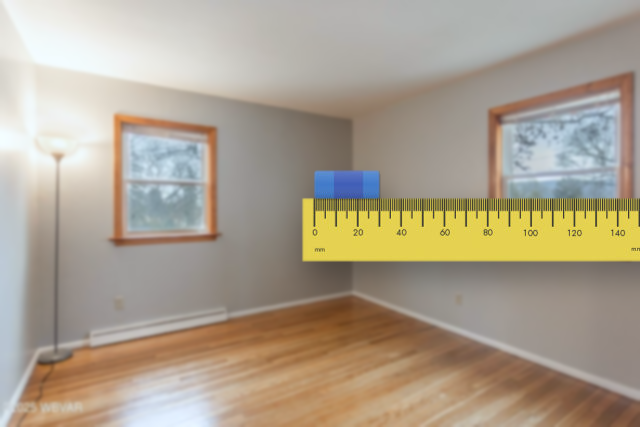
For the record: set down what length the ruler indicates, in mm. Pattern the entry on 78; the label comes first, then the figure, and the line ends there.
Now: 30
